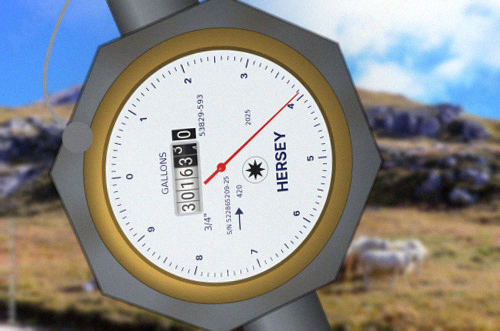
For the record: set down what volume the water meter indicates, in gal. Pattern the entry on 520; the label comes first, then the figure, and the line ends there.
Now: 3016333.9
